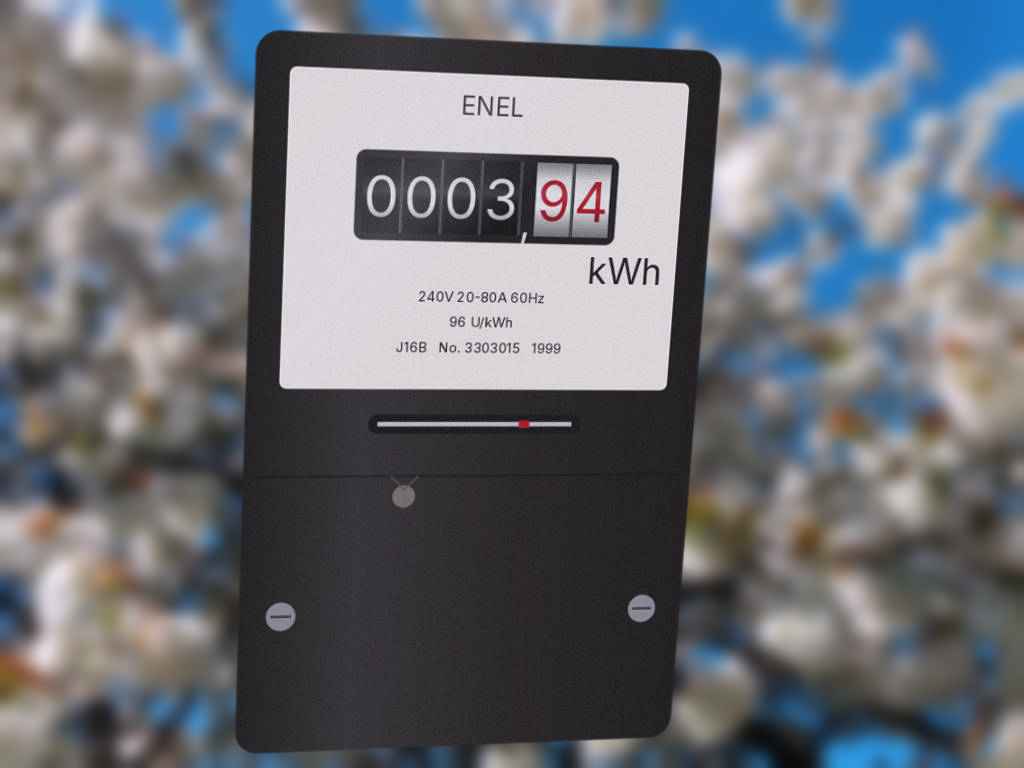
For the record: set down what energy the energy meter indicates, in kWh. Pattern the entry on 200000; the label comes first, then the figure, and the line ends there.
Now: 3.94
